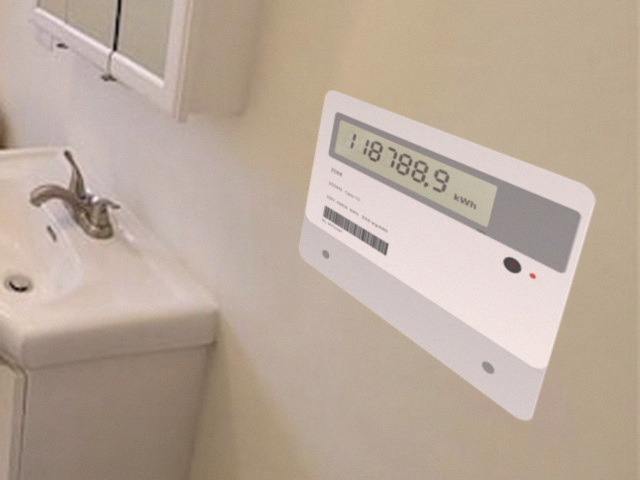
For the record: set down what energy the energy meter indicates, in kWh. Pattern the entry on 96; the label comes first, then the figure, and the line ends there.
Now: 118788.9
